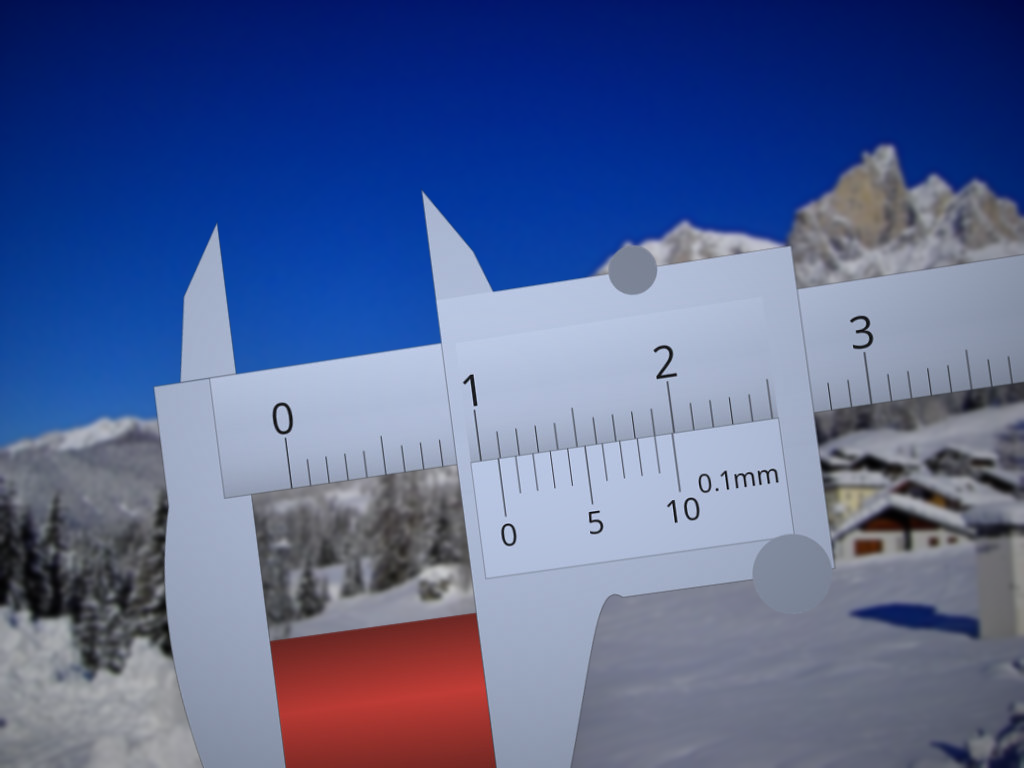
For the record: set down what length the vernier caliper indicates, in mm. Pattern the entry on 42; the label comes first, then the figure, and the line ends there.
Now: 10.9
